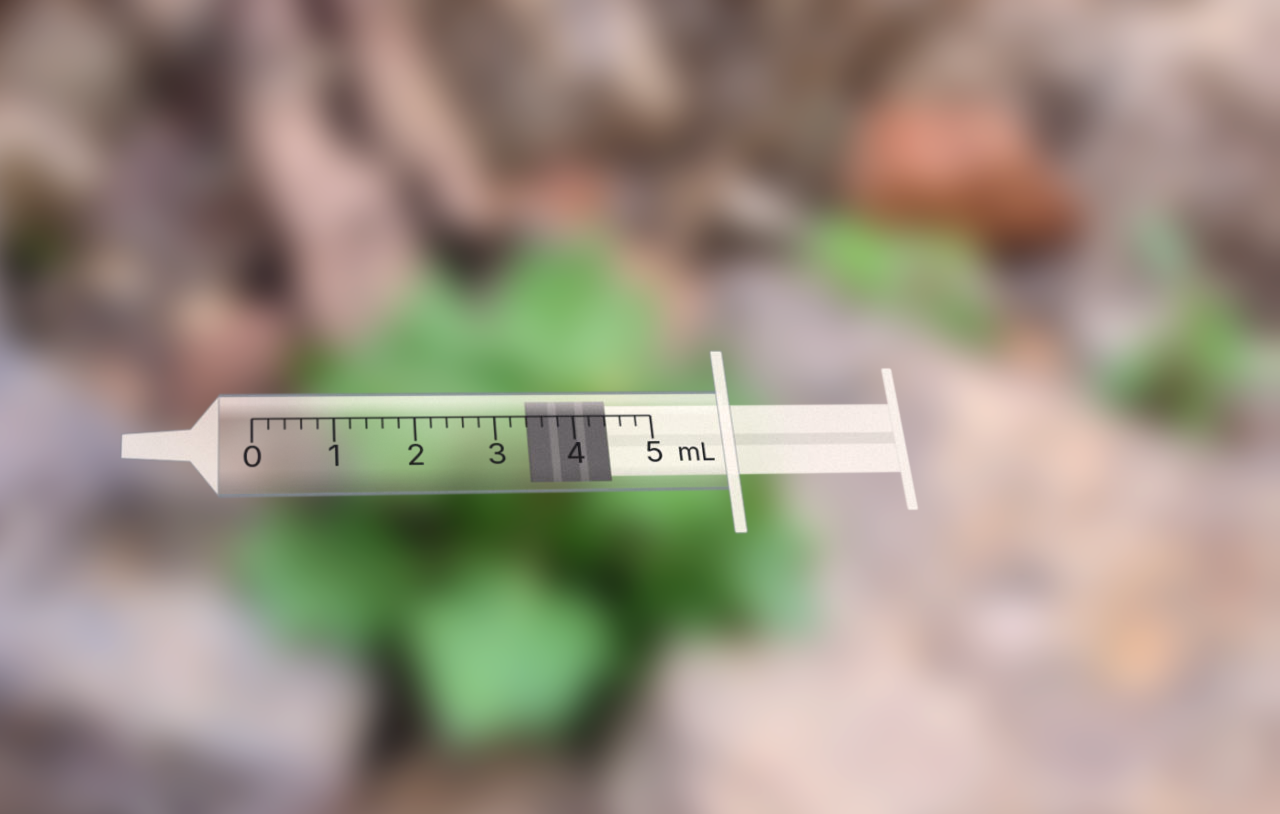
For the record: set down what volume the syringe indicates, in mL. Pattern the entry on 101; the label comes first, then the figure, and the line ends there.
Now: 3.4
